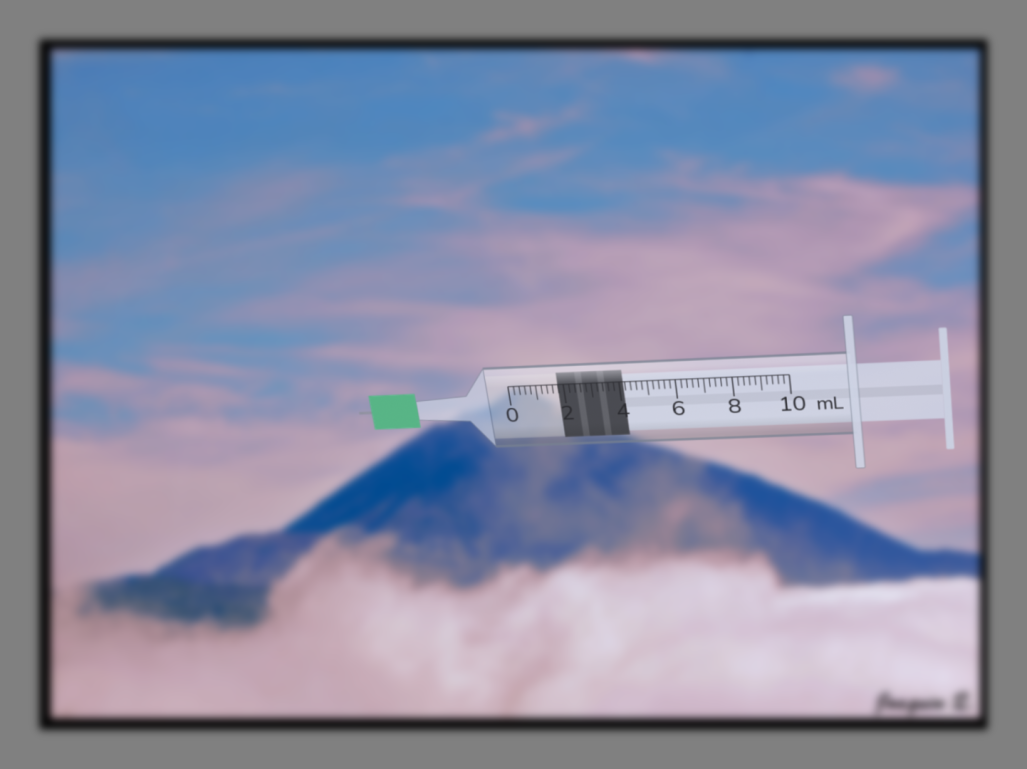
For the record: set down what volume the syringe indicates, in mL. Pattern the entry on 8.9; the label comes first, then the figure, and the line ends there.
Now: 1.8
